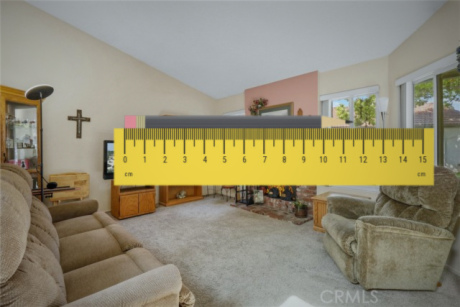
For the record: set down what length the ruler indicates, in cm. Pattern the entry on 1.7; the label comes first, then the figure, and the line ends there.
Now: 11.5
